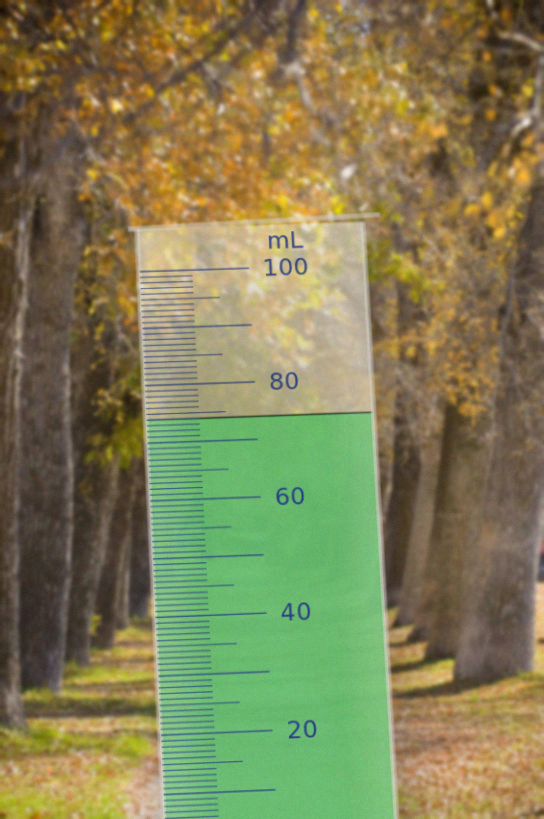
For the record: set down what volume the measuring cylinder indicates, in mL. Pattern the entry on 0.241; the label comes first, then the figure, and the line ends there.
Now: 74
